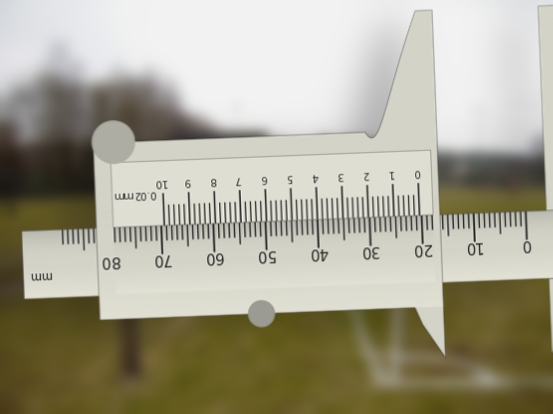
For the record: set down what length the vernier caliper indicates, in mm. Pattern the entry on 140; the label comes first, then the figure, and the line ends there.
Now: 20.4
